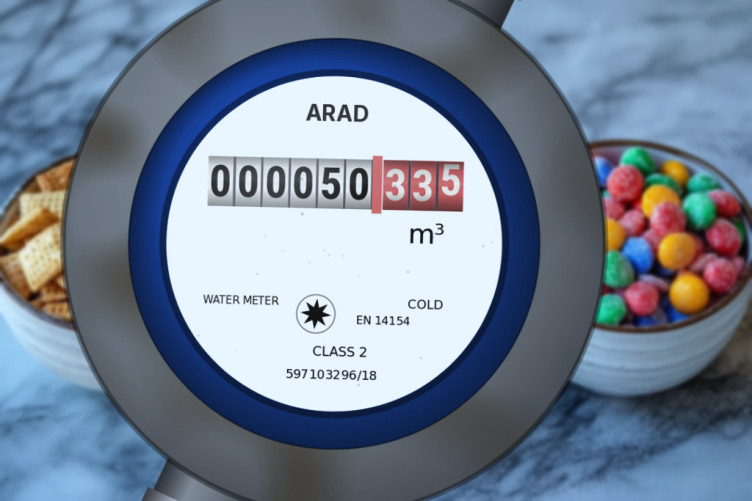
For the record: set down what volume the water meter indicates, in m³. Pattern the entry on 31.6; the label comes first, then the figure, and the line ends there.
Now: 50.335
